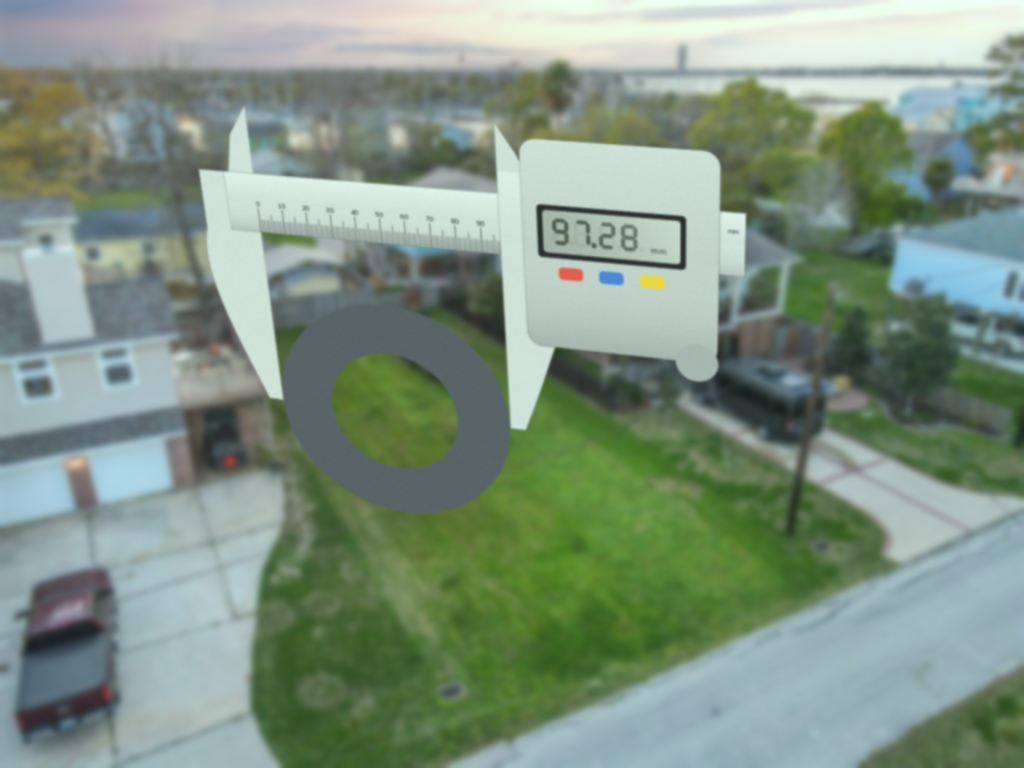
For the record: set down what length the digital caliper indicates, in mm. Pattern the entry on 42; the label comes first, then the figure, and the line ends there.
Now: 97.28
